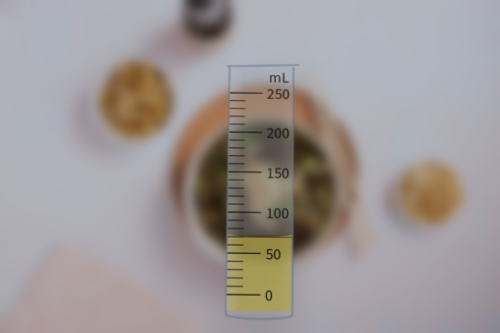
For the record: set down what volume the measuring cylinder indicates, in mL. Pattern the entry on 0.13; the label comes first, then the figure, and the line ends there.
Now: 70
